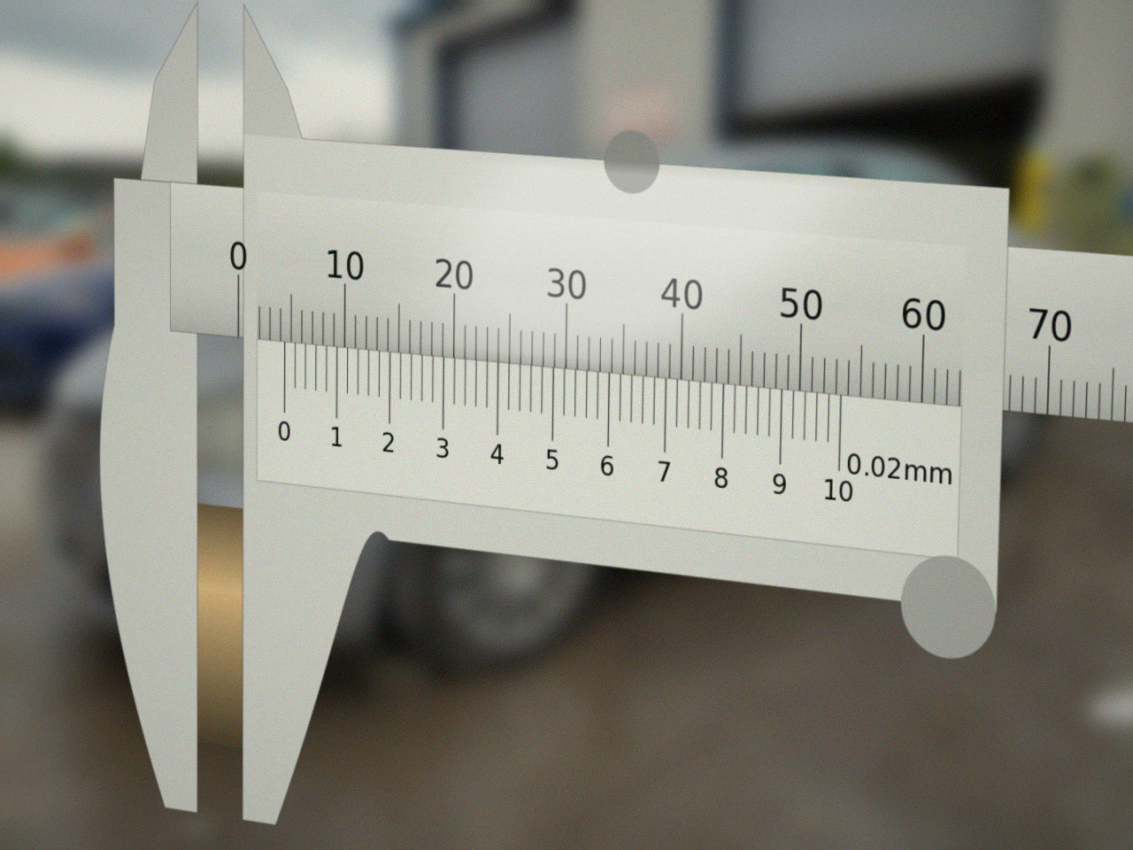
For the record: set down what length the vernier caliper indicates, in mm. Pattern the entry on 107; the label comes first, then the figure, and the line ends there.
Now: 4.4
